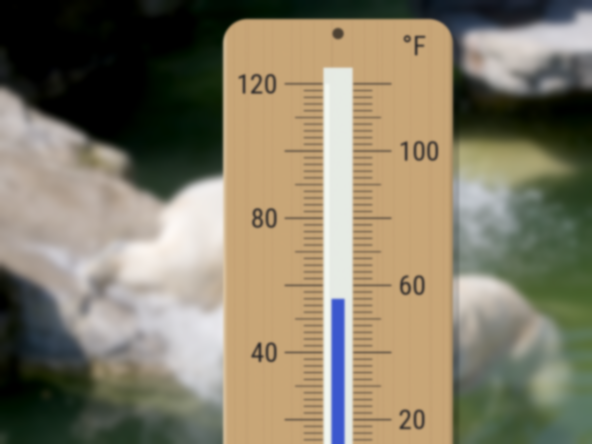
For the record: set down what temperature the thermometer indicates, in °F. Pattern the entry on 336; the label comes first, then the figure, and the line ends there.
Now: 56
